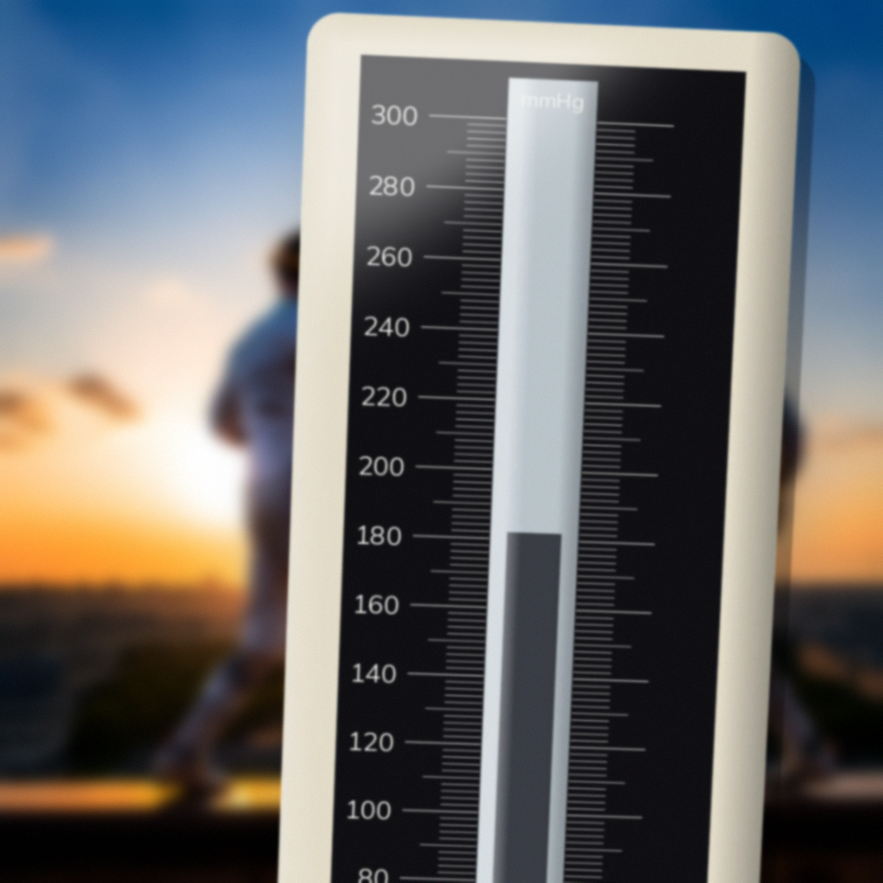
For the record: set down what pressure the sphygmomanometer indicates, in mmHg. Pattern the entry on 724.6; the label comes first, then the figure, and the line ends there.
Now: 182
